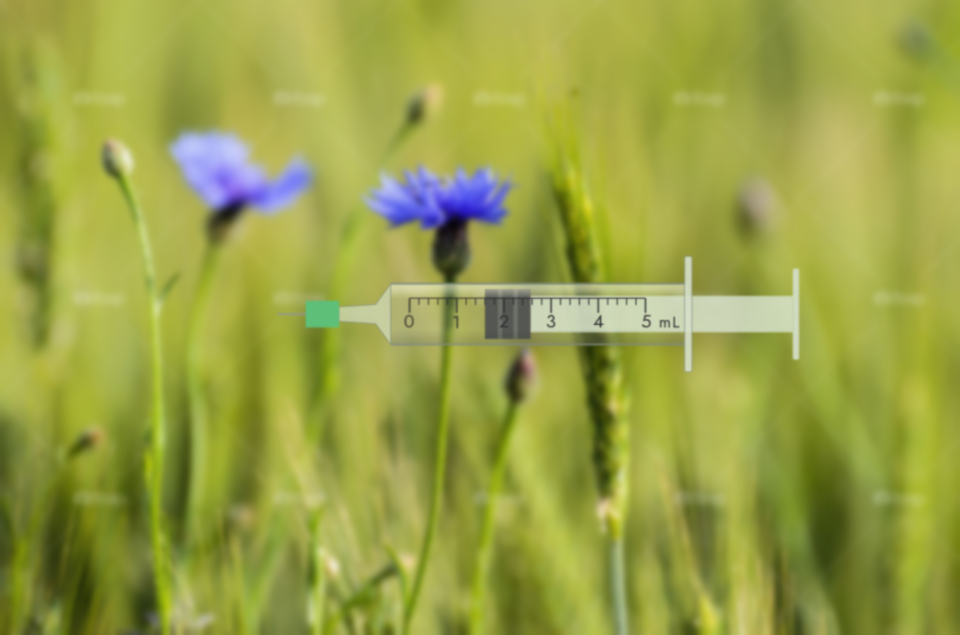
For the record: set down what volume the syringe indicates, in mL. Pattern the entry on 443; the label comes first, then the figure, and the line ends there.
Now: 1.6
